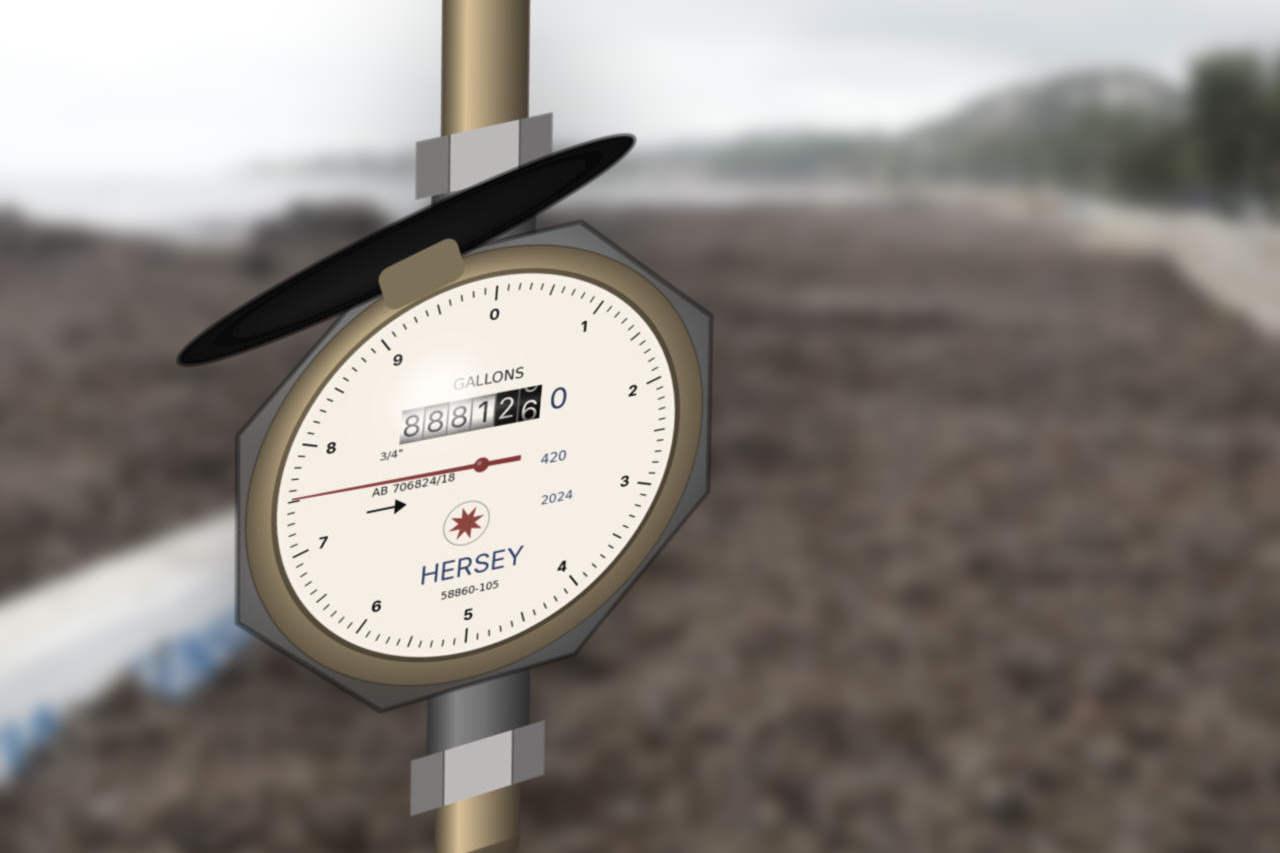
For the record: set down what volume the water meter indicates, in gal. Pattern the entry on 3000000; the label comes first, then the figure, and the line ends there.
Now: 8881257.5
